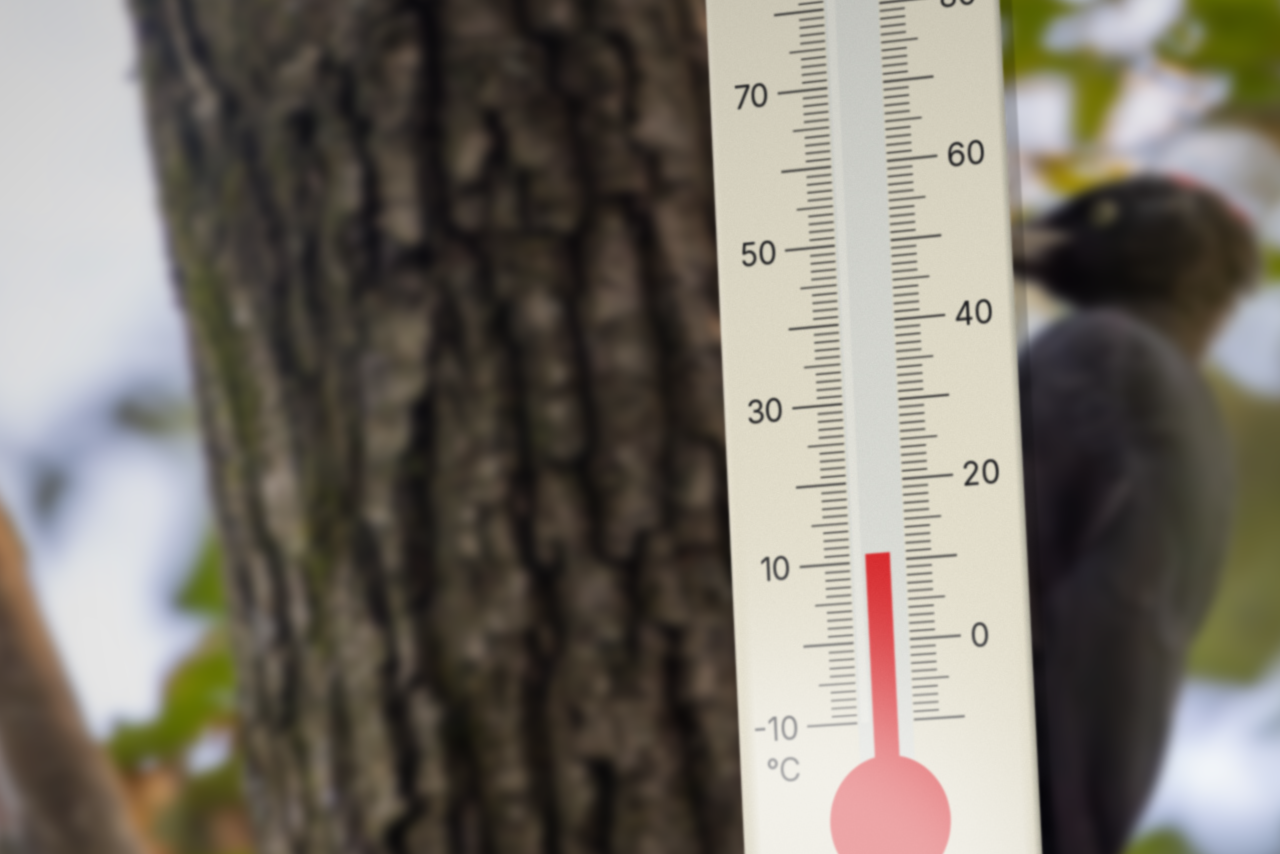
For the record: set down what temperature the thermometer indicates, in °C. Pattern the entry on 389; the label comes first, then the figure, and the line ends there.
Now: 11
